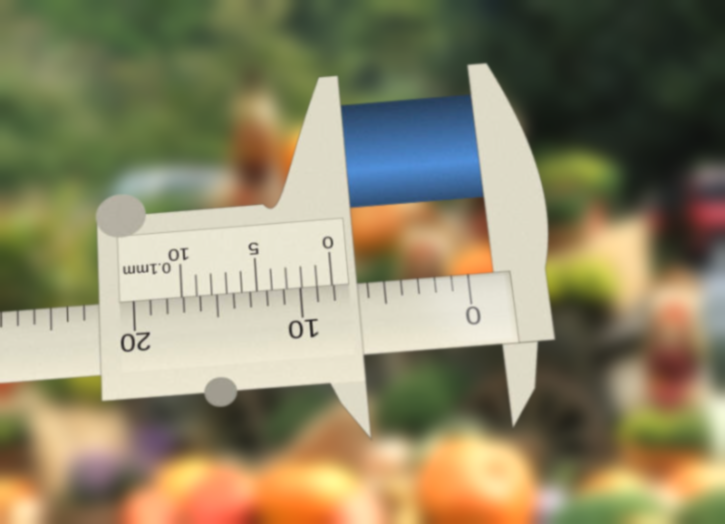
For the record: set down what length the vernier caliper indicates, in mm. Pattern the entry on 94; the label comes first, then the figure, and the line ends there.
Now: 8.1
